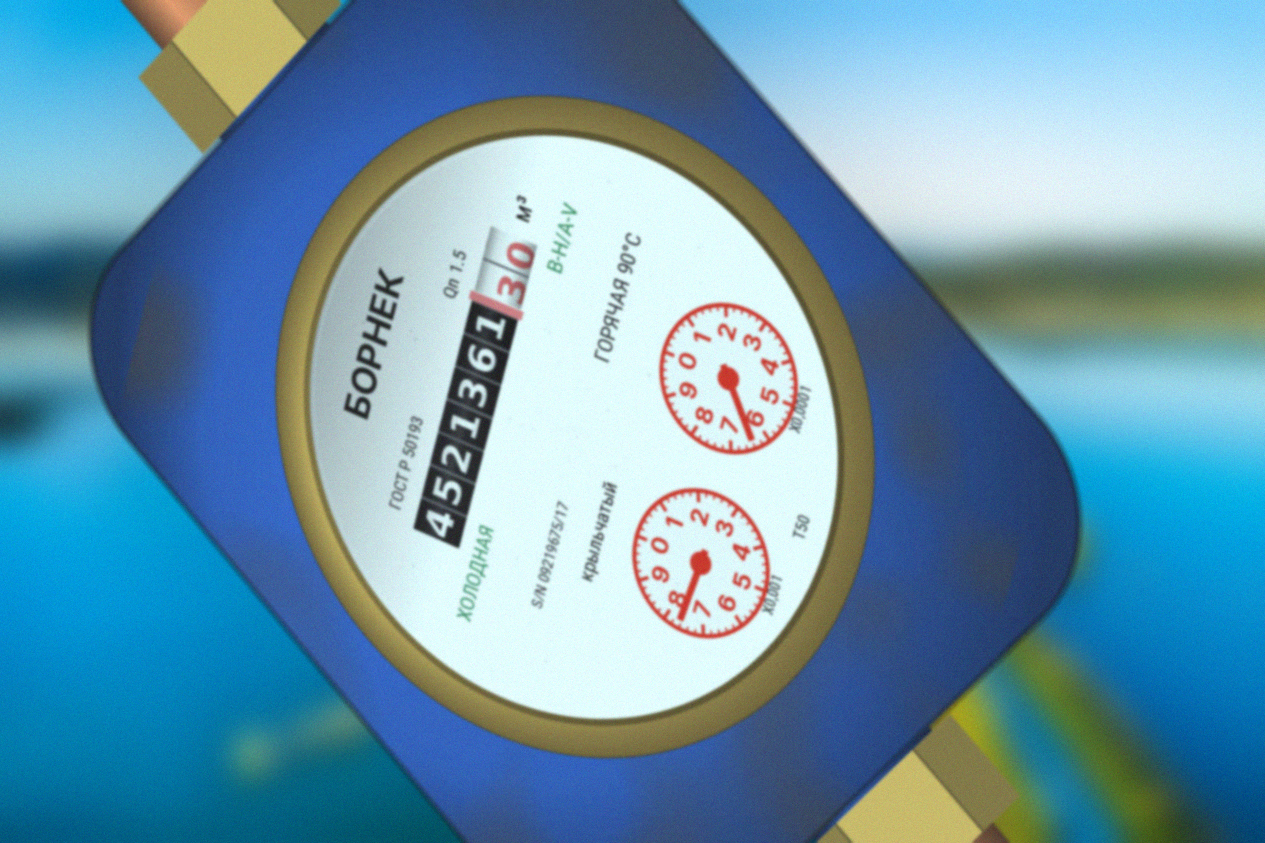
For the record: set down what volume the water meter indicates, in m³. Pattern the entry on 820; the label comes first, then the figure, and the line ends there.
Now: 4521361.2976
